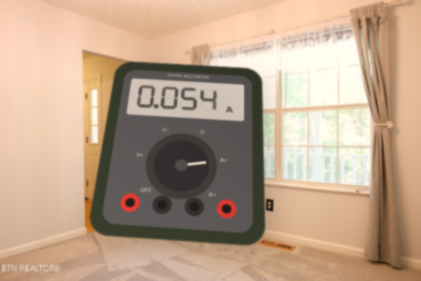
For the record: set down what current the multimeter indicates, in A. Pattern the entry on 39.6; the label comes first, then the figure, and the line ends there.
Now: 0.054
